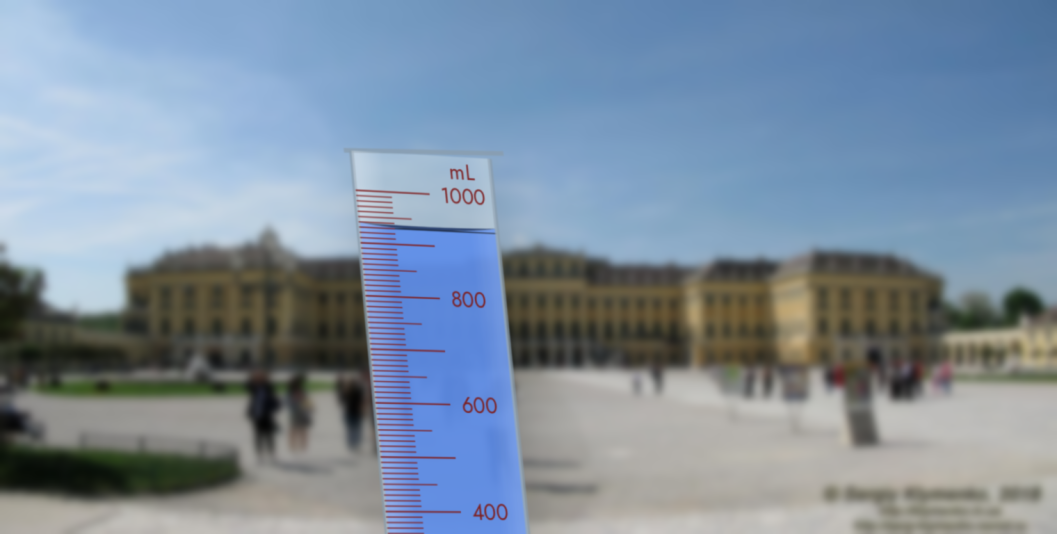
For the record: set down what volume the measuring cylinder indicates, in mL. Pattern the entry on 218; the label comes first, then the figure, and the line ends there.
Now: 930
